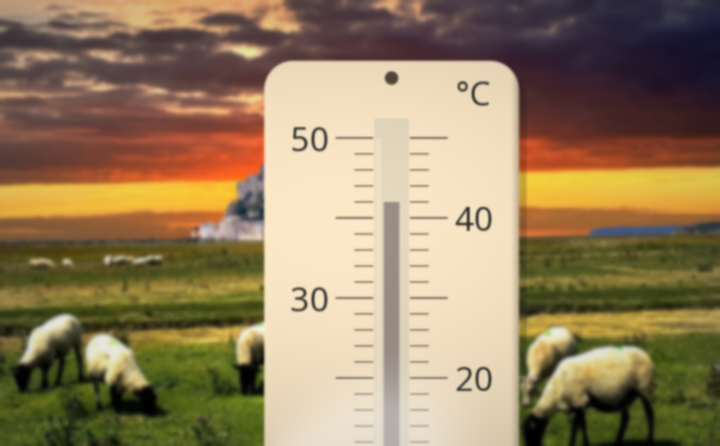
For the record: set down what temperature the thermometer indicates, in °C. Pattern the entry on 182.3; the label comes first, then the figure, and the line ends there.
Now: 42
